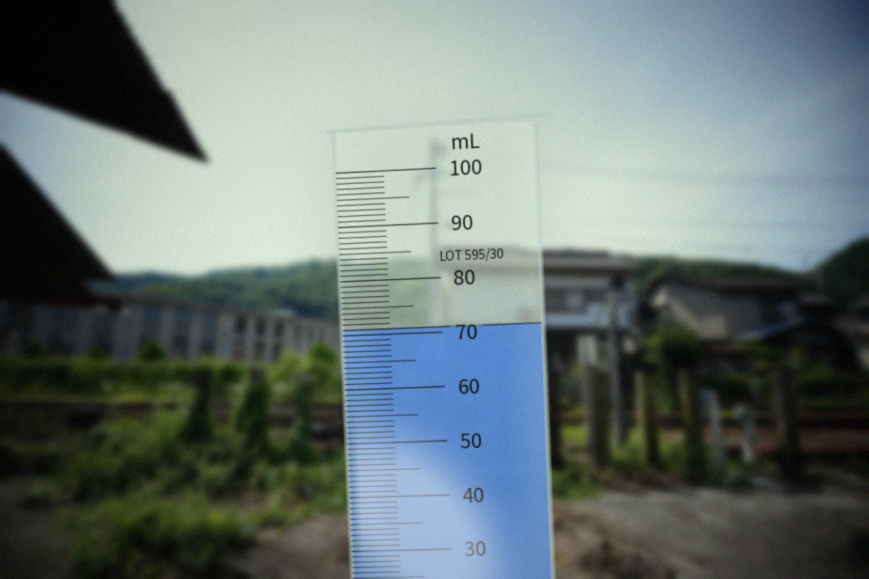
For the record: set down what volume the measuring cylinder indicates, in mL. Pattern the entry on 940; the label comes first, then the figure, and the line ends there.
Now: 71
